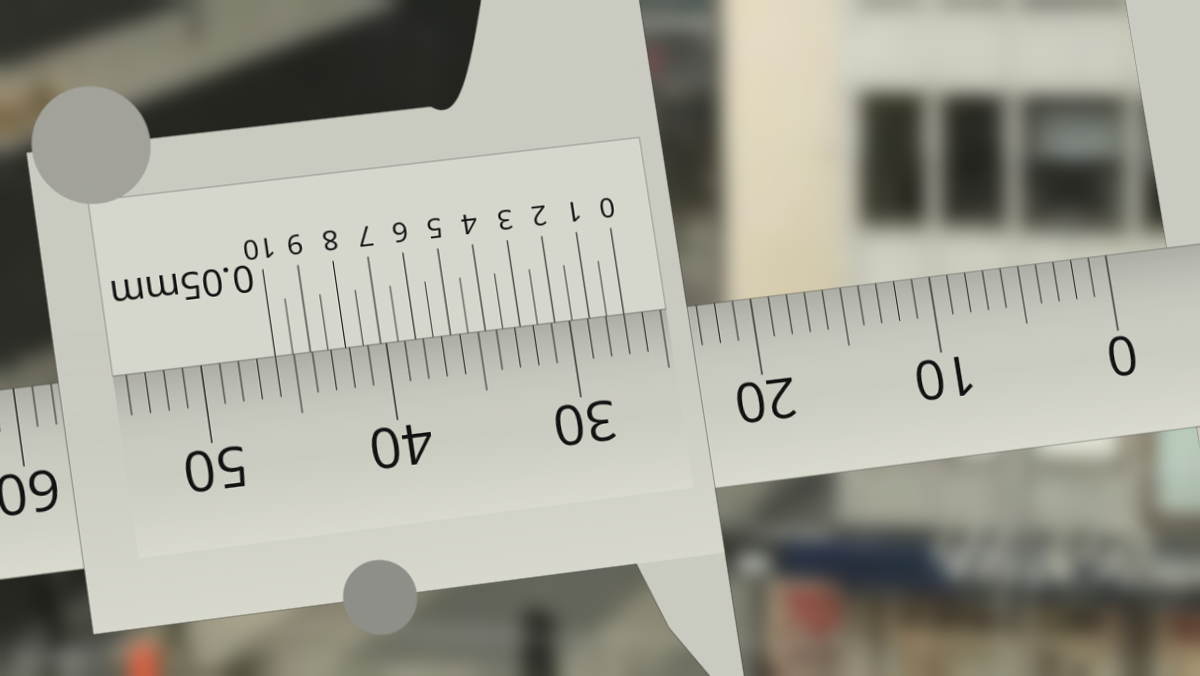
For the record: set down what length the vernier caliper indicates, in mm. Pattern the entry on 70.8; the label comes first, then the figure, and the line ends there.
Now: 27.0
